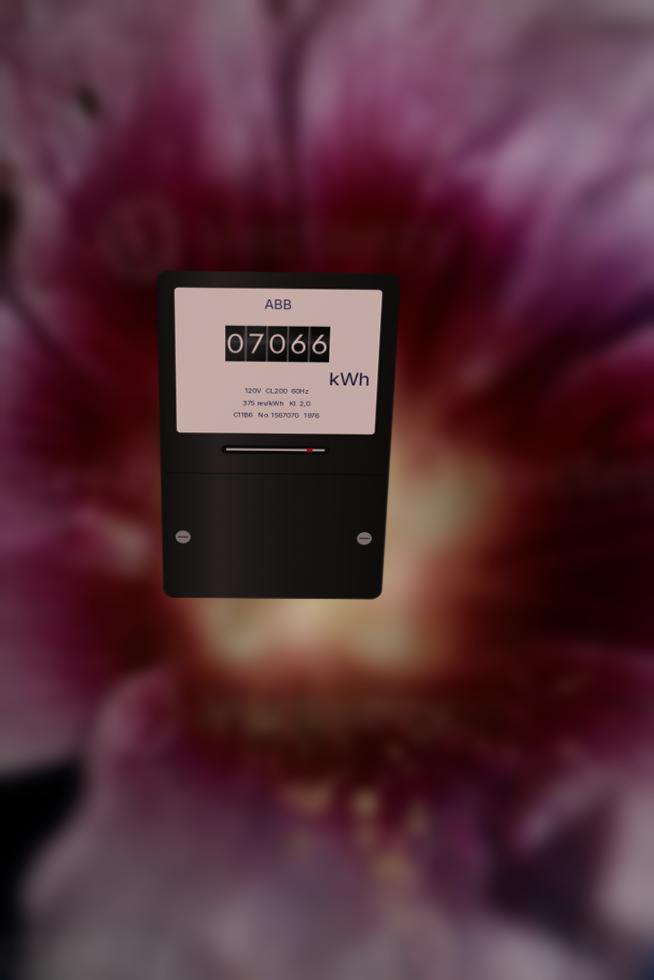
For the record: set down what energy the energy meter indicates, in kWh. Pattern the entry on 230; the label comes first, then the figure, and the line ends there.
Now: 7066
